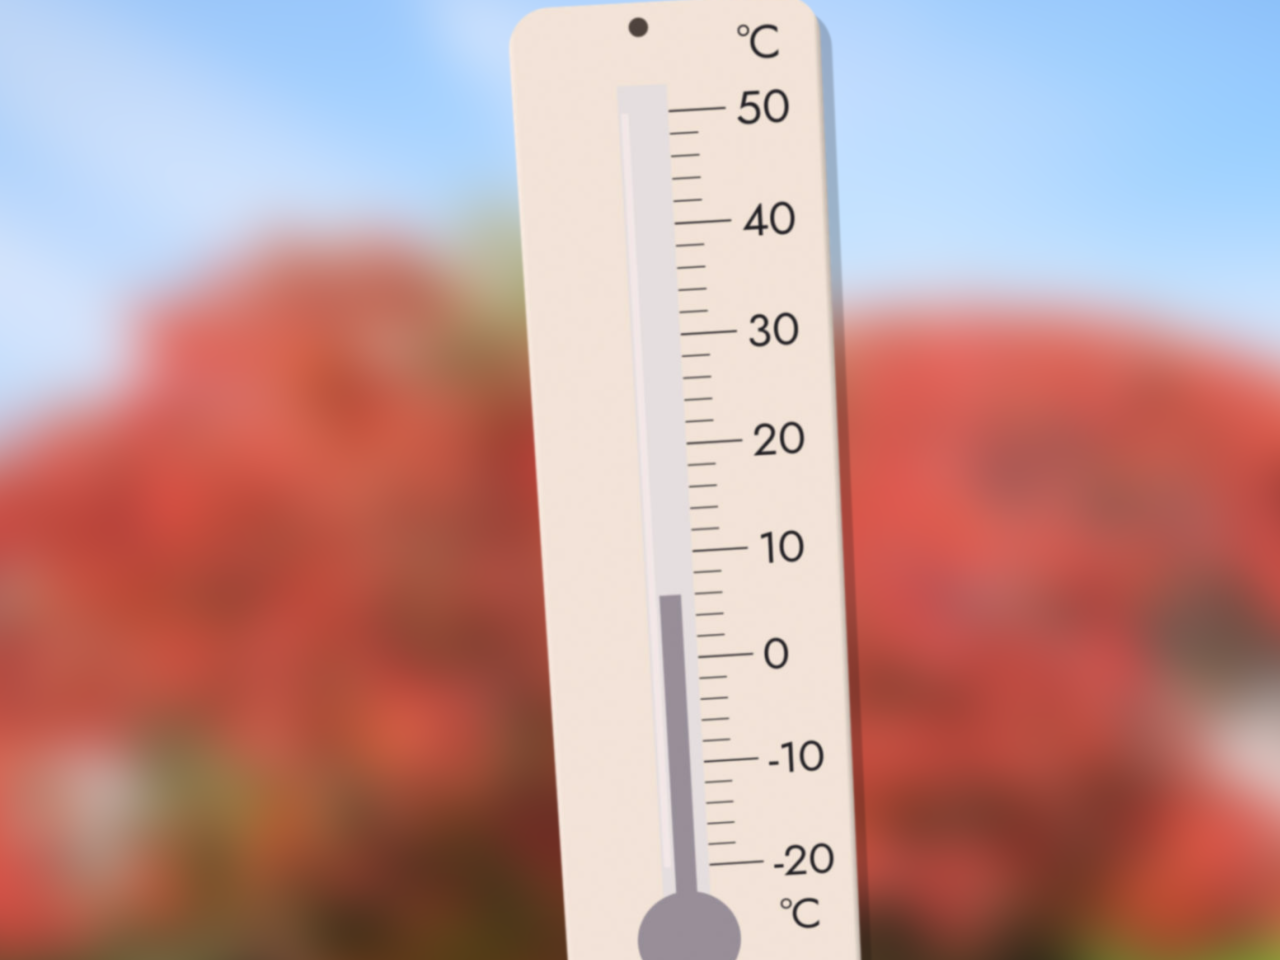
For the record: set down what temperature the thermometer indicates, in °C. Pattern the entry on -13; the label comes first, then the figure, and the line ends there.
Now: 6
